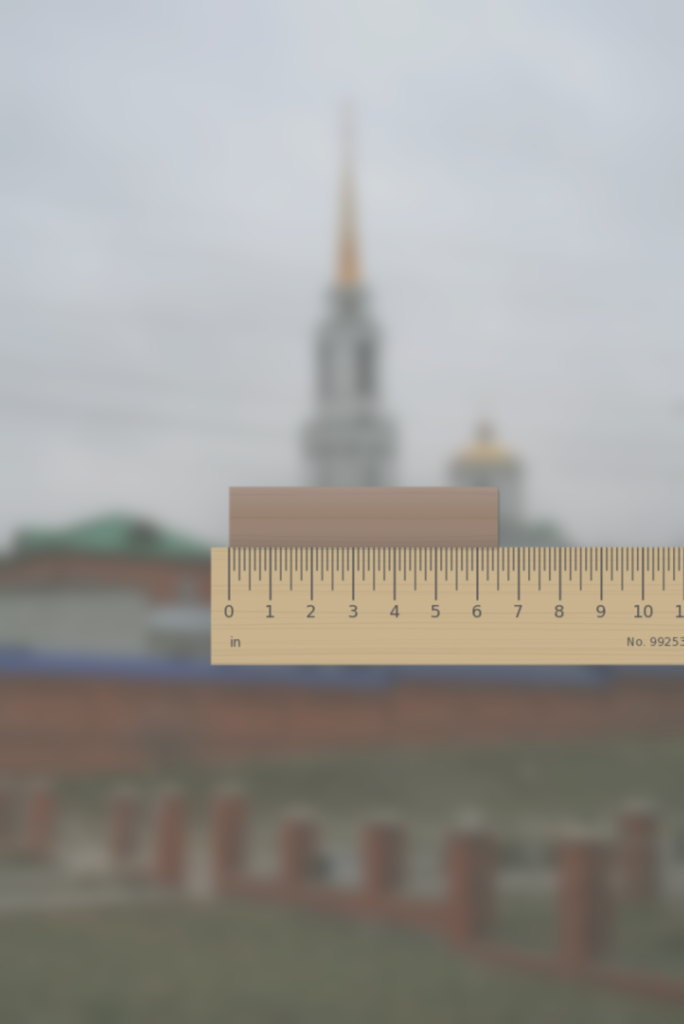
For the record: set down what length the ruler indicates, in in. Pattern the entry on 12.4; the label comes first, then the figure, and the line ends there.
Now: 6.5
